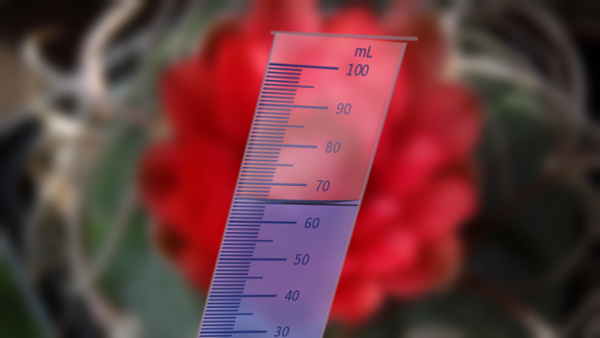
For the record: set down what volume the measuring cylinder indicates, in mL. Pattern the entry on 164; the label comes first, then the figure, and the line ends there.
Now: 65
